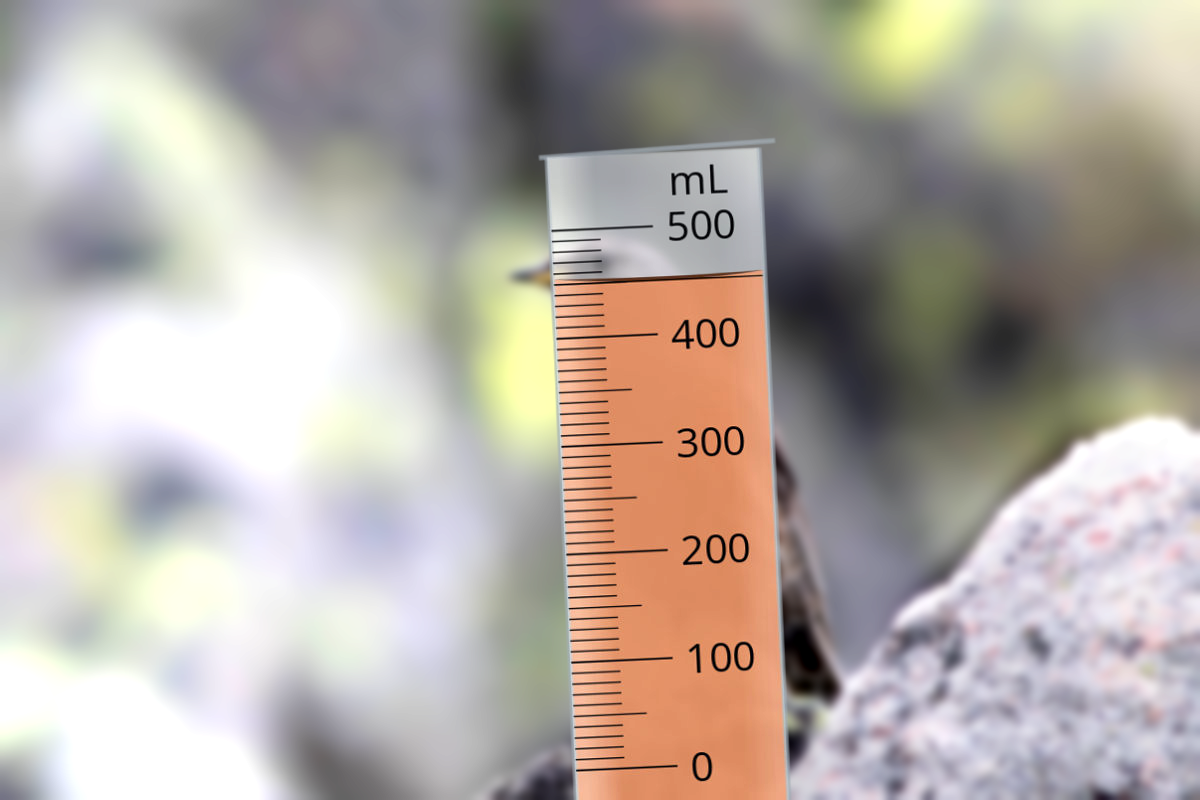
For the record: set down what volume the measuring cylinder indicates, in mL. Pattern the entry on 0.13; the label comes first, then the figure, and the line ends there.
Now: 450
